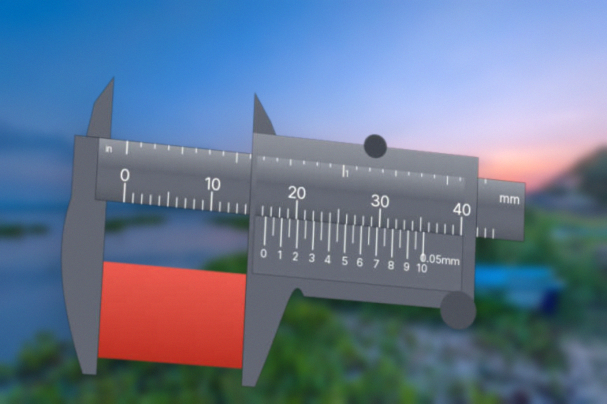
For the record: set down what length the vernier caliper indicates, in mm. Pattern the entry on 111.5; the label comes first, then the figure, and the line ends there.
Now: 16.4
